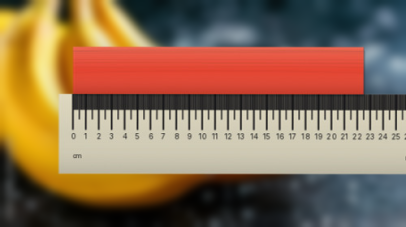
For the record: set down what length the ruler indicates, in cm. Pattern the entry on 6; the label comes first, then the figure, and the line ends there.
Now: 22.5
